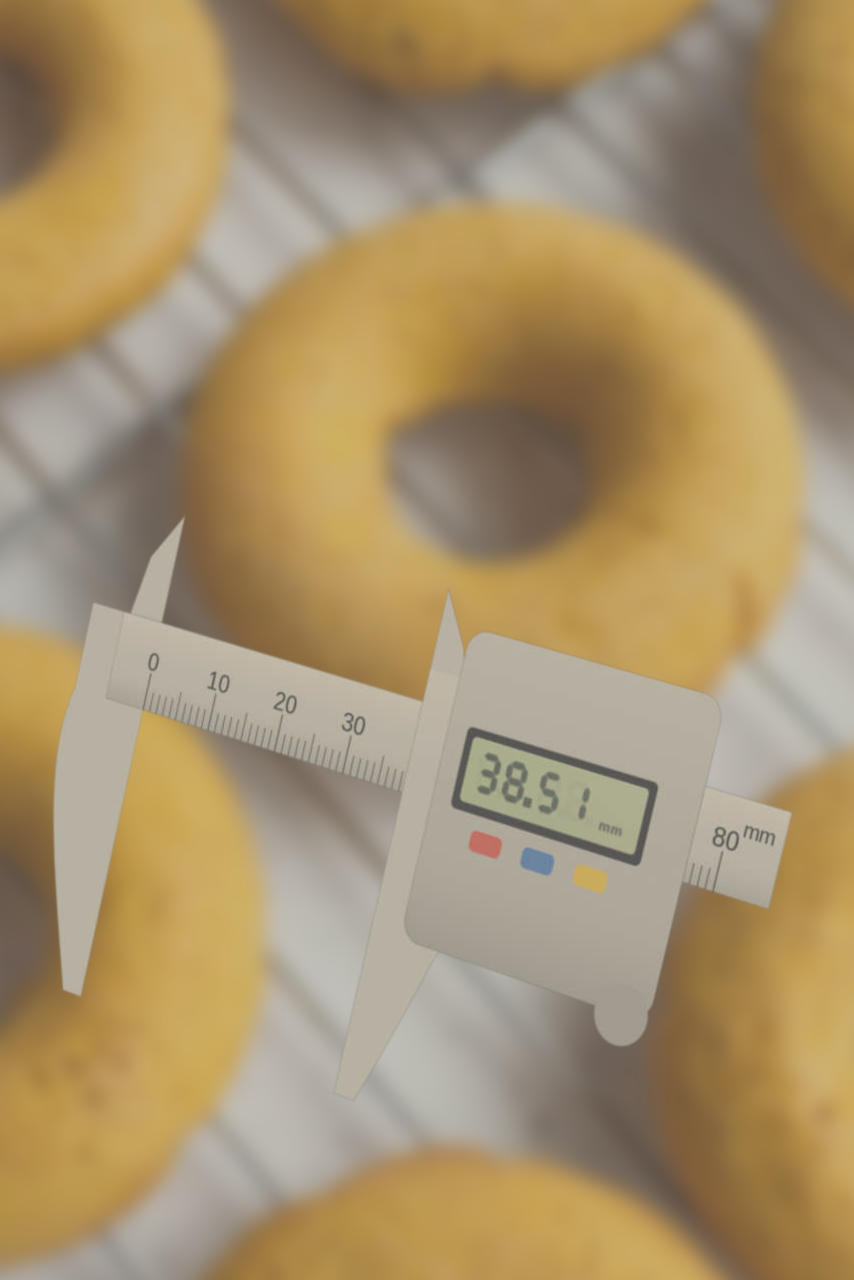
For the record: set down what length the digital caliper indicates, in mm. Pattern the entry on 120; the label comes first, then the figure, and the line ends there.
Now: 38.51
